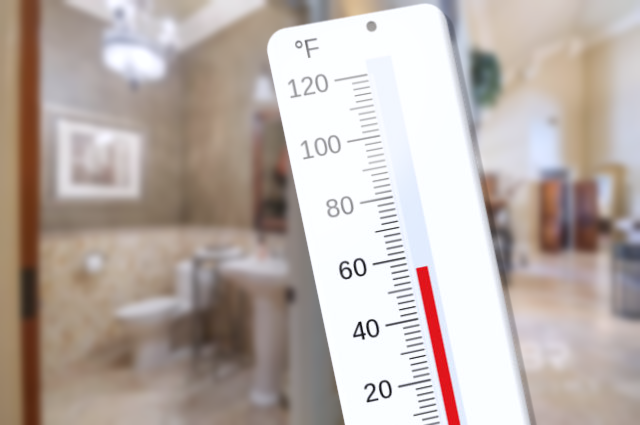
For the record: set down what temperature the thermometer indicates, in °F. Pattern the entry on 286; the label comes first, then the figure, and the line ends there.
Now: 56
